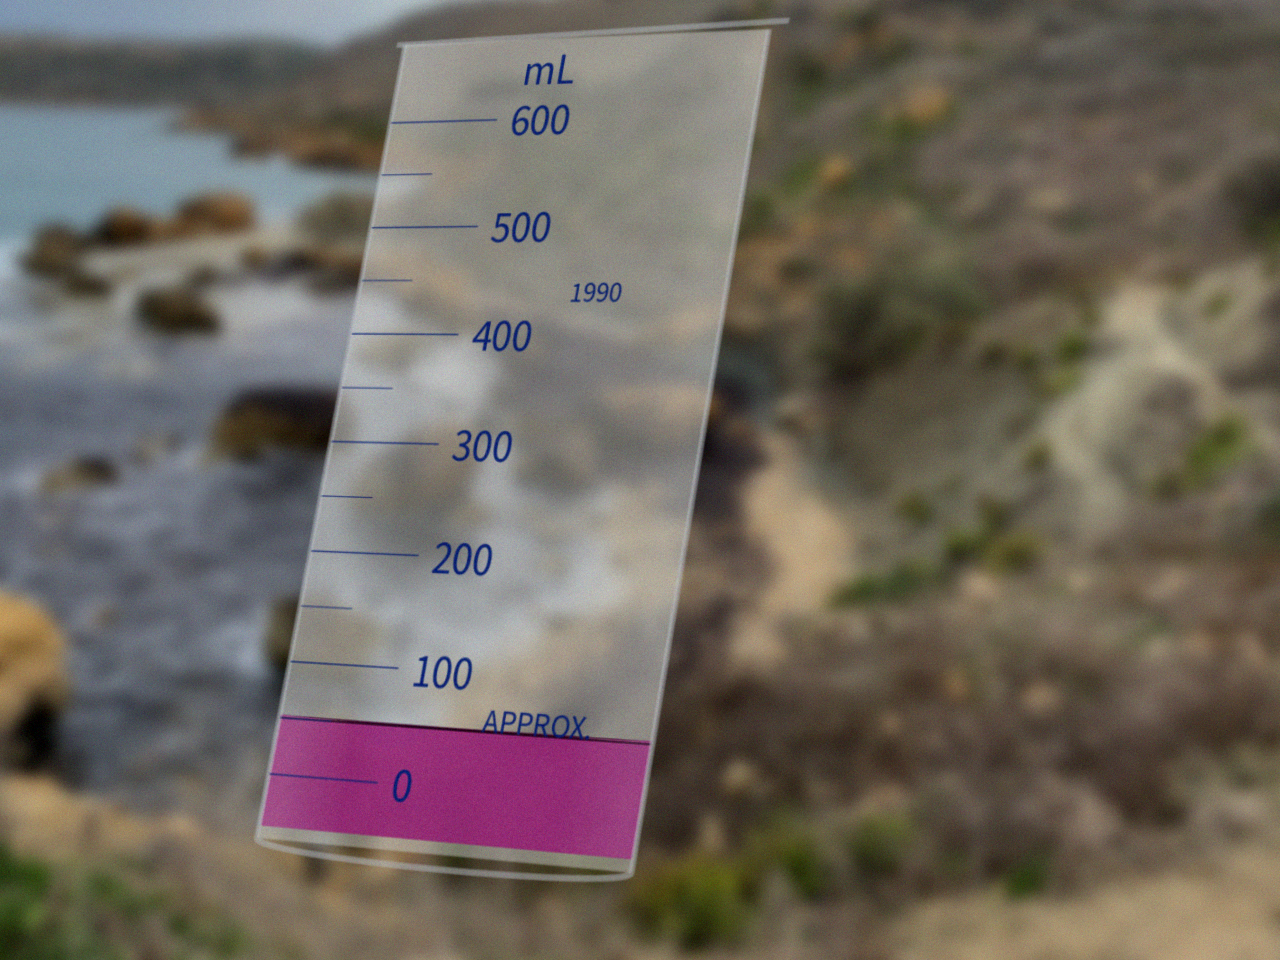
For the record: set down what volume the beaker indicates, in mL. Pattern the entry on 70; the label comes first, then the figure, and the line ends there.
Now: 50
